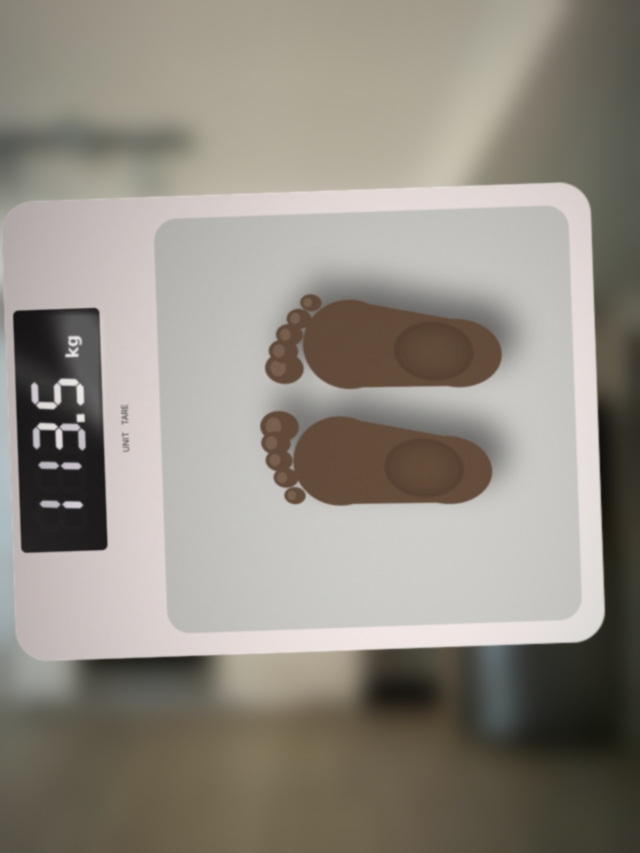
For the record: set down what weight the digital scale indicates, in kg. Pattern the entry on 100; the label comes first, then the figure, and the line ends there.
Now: 113.5
